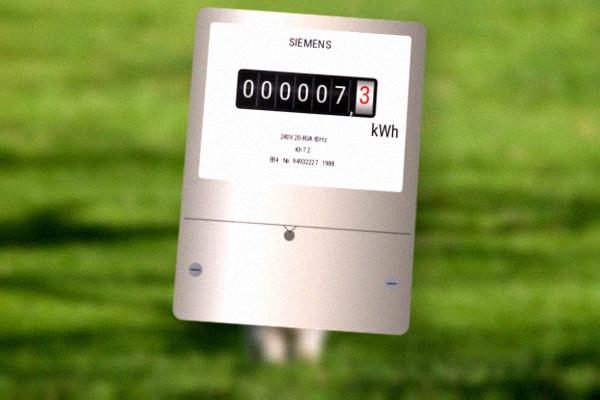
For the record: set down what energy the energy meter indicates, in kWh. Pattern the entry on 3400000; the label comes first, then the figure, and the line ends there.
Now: 7.3
